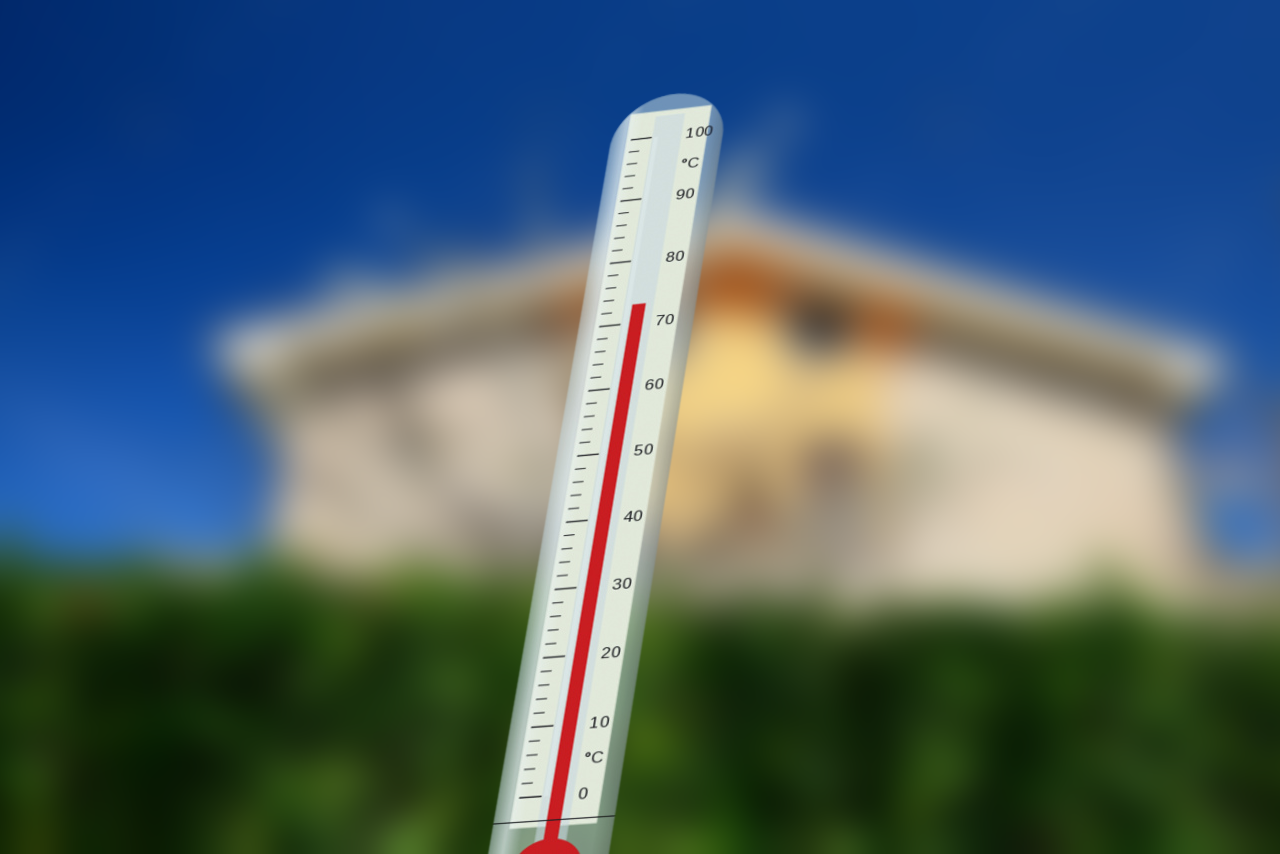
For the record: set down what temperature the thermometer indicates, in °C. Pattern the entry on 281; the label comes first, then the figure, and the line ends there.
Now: 73
